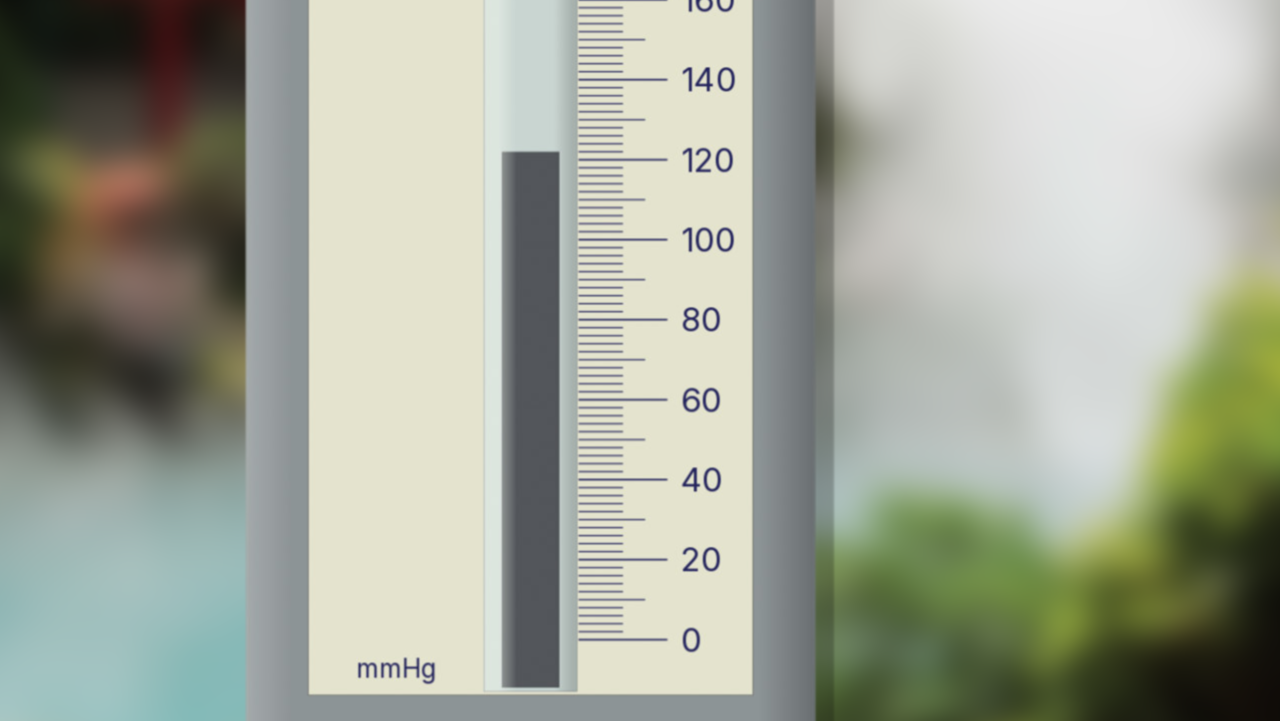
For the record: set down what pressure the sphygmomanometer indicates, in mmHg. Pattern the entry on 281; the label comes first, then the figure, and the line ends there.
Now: 122
